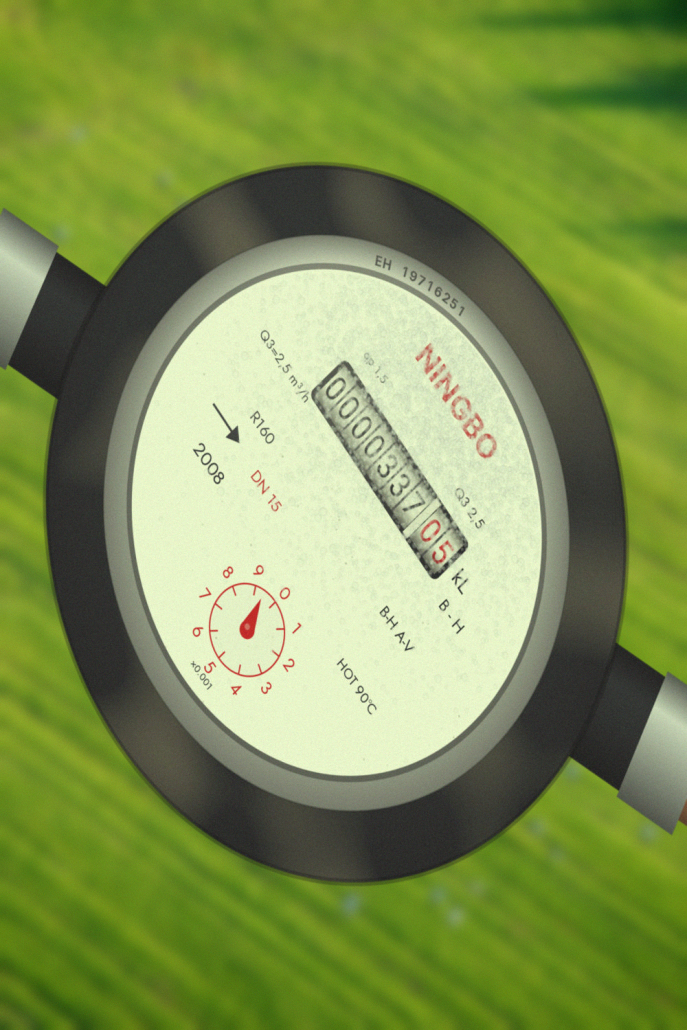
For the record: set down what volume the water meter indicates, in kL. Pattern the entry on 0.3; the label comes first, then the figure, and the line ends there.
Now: 337.049
